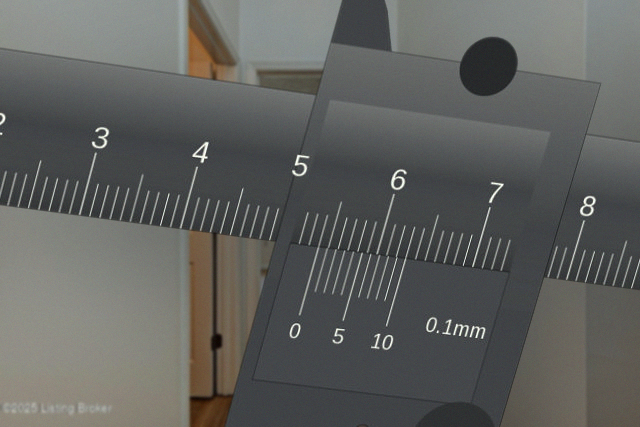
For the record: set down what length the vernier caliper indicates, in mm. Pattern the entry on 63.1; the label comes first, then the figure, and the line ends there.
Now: 54.0
